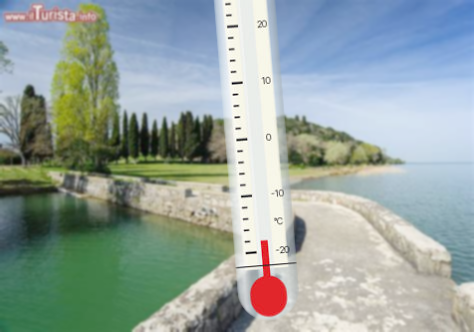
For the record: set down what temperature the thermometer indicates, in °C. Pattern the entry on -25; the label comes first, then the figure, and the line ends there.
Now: -18
